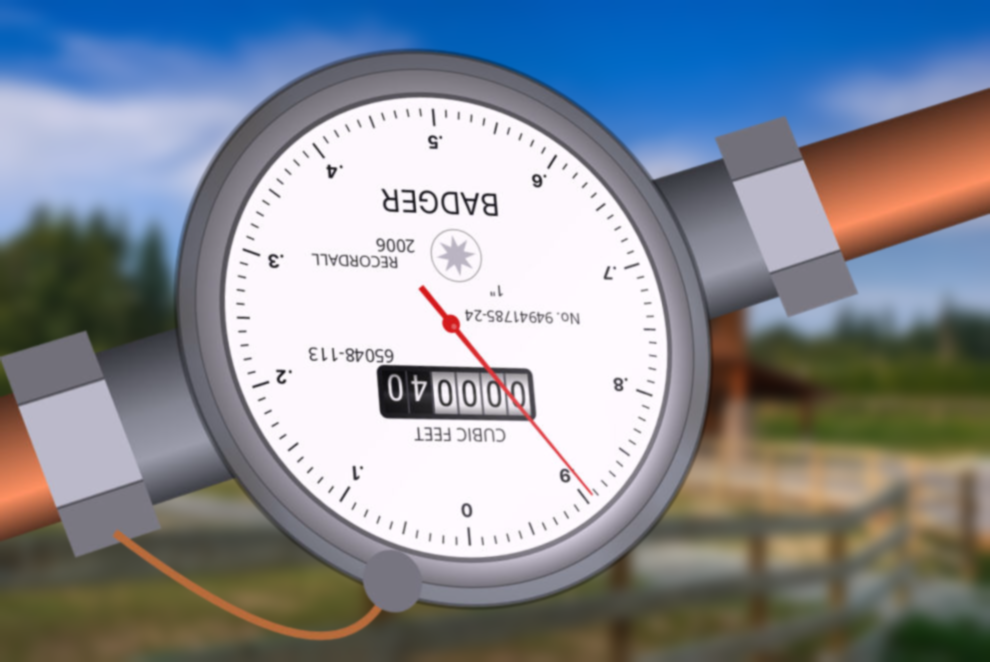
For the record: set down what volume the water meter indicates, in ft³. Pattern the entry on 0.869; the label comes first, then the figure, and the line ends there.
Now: 39.89
